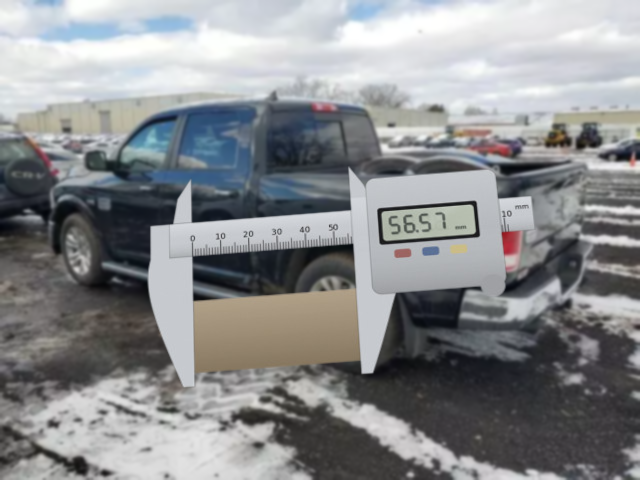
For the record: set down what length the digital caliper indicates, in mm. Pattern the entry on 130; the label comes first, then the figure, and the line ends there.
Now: 56.57
